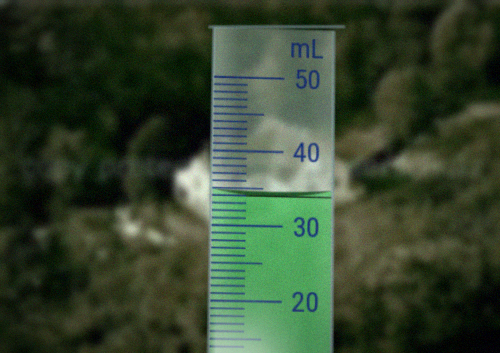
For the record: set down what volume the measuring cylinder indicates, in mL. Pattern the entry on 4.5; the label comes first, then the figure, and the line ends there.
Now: 34
